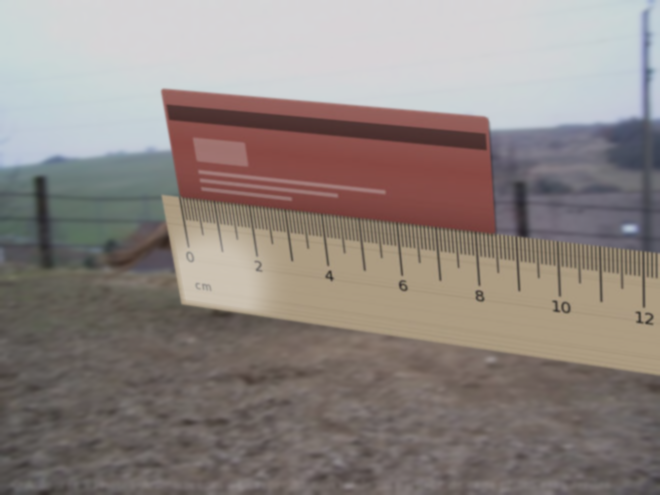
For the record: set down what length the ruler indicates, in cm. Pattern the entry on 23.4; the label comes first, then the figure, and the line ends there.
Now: 8.5
